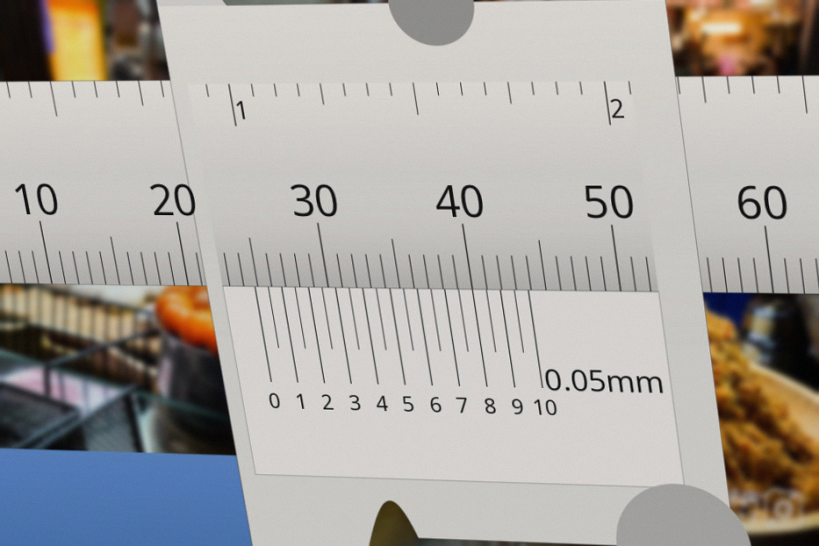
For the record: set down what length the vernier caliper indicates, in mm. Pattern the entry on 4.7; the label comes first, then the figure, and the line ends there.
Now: 24.8
